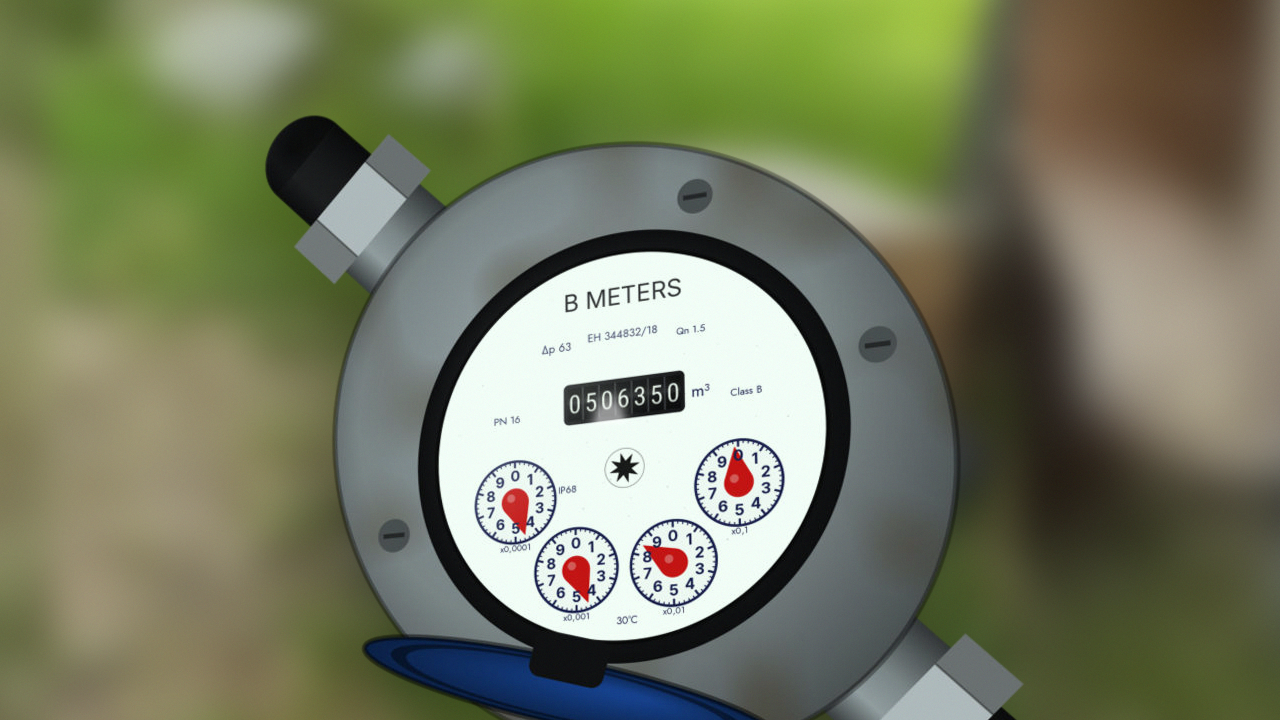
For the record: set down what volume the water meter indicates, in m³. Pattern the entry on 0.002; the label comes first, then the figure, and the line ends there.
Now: 506349.9844
